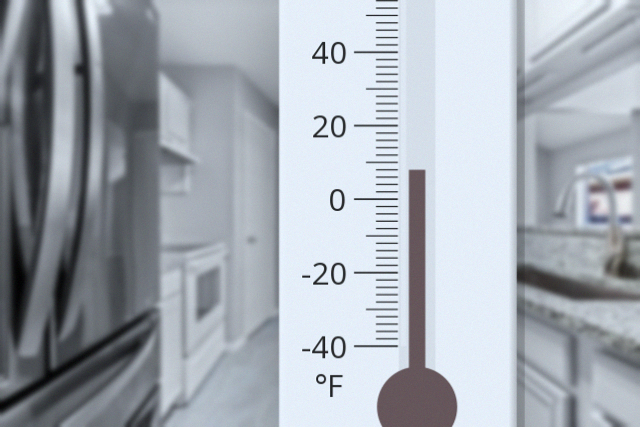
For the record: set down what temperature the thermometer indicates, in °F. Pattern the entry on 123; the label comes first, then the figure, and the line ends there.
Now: 8
